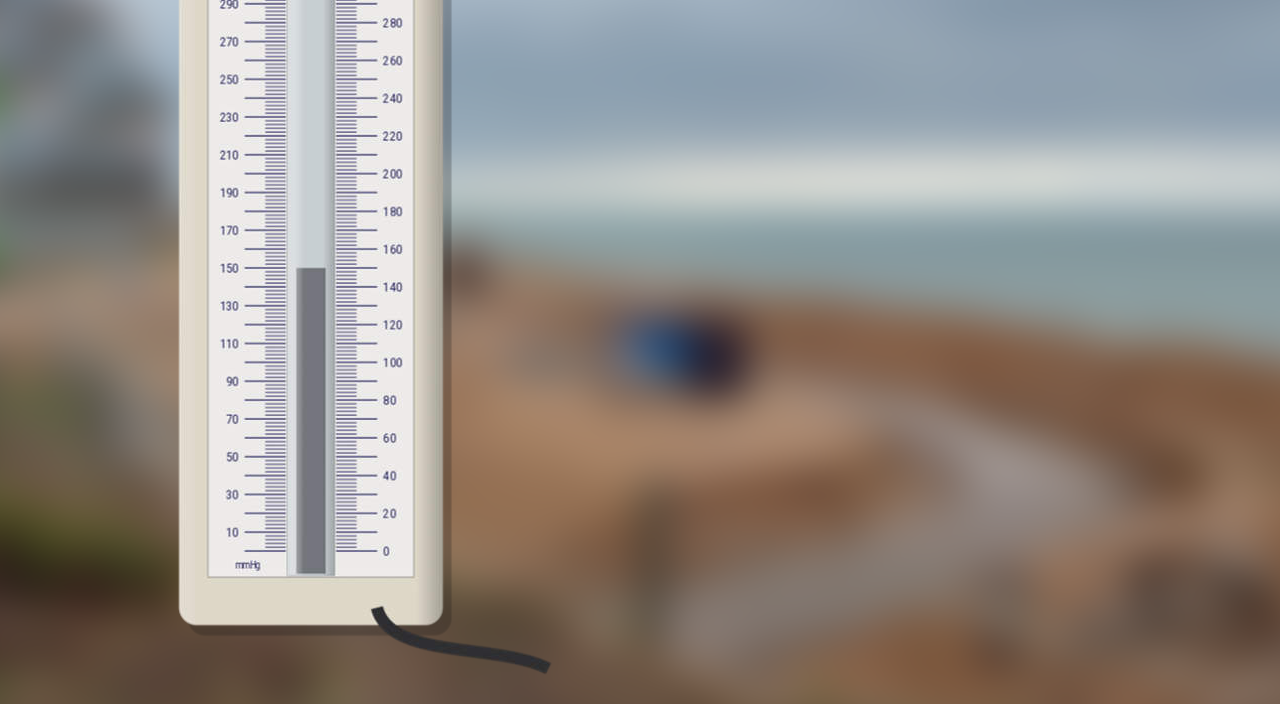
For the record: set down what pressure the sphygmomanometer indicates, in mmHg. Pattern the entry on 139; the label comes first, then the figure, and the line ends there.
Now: 150
